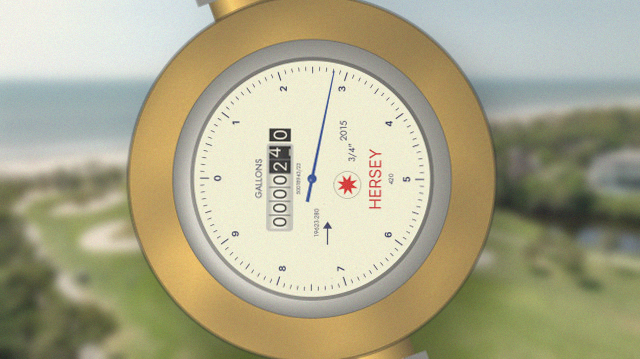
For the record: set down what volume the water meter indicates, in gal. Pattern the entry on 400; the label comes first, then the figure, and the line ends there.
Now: 242.8
